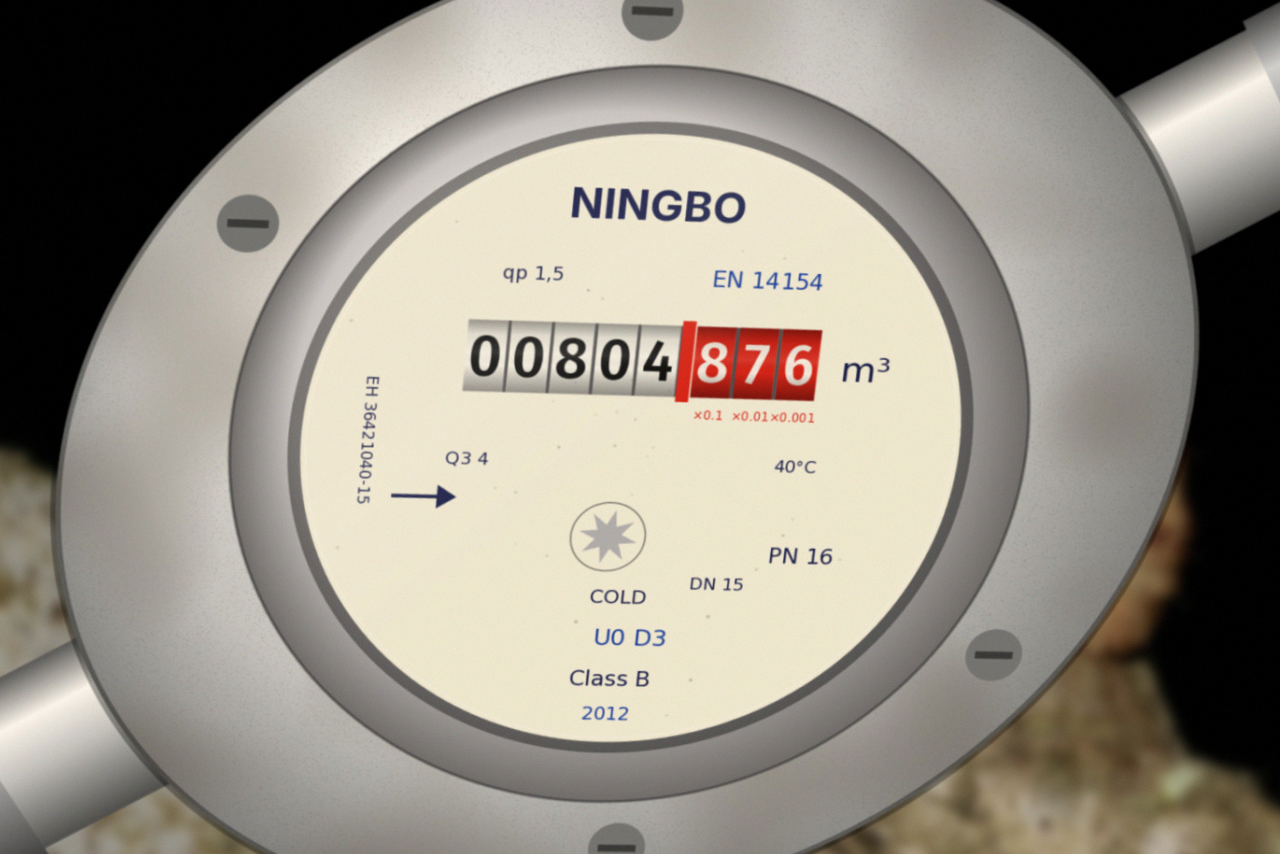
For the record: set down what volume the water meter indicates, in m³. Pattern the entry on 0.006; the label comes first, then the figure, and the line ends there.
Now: 804.876
